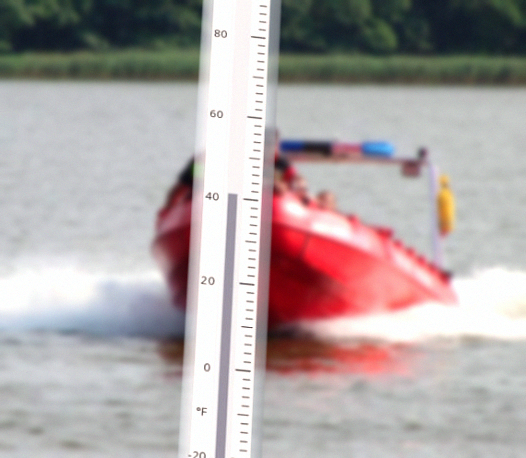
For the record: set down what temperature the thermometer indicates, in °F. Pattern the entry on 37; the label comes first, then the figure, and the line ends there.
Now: 41
